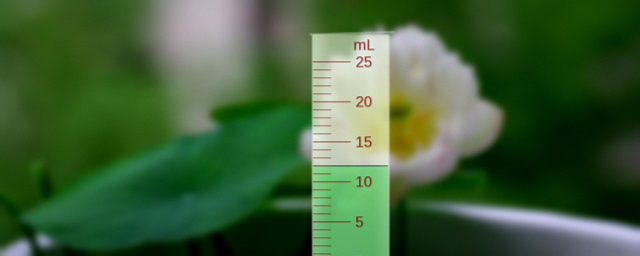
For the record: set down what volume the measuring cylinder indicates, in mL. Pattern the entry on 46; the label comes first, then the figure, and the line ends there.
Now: 12
